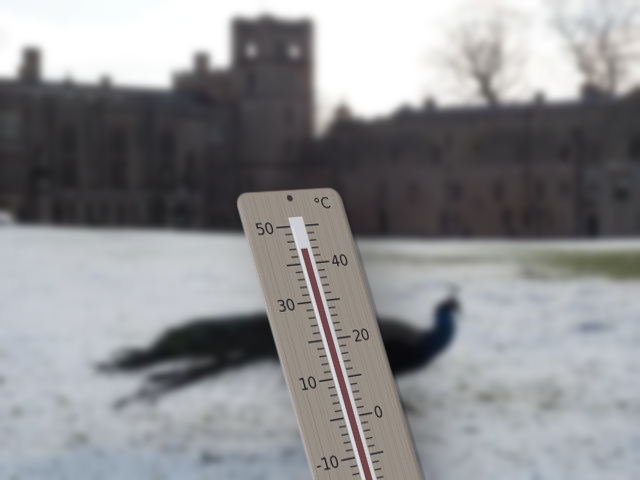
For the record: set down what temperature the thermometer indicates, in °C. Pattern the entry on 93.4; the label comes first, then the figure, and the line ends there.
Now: 44
